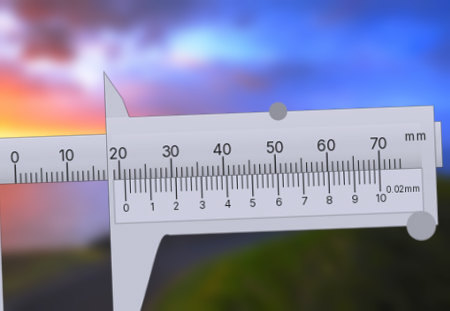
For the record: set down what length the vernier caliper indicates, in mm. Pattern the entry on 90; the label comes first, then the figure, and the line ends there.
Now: 21.0
